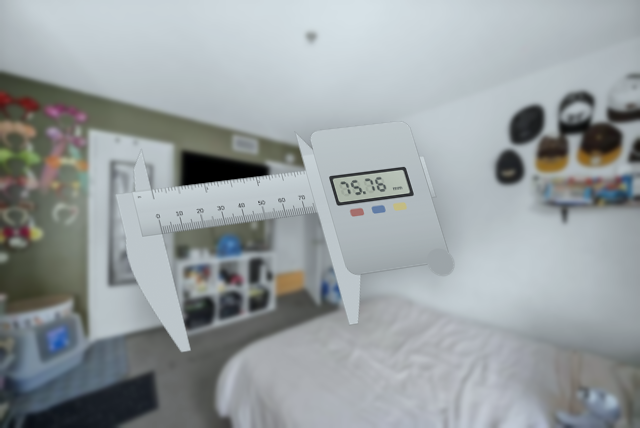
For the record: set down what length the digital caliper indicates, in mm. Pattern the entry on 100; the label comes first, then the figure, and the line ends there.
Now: 75.76
